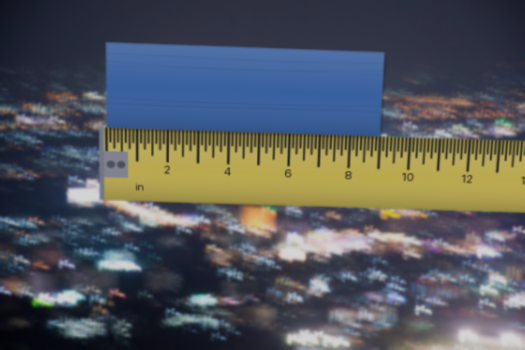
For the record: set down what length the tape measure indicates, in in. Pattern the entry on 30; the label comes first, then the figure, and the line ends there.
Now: 9
